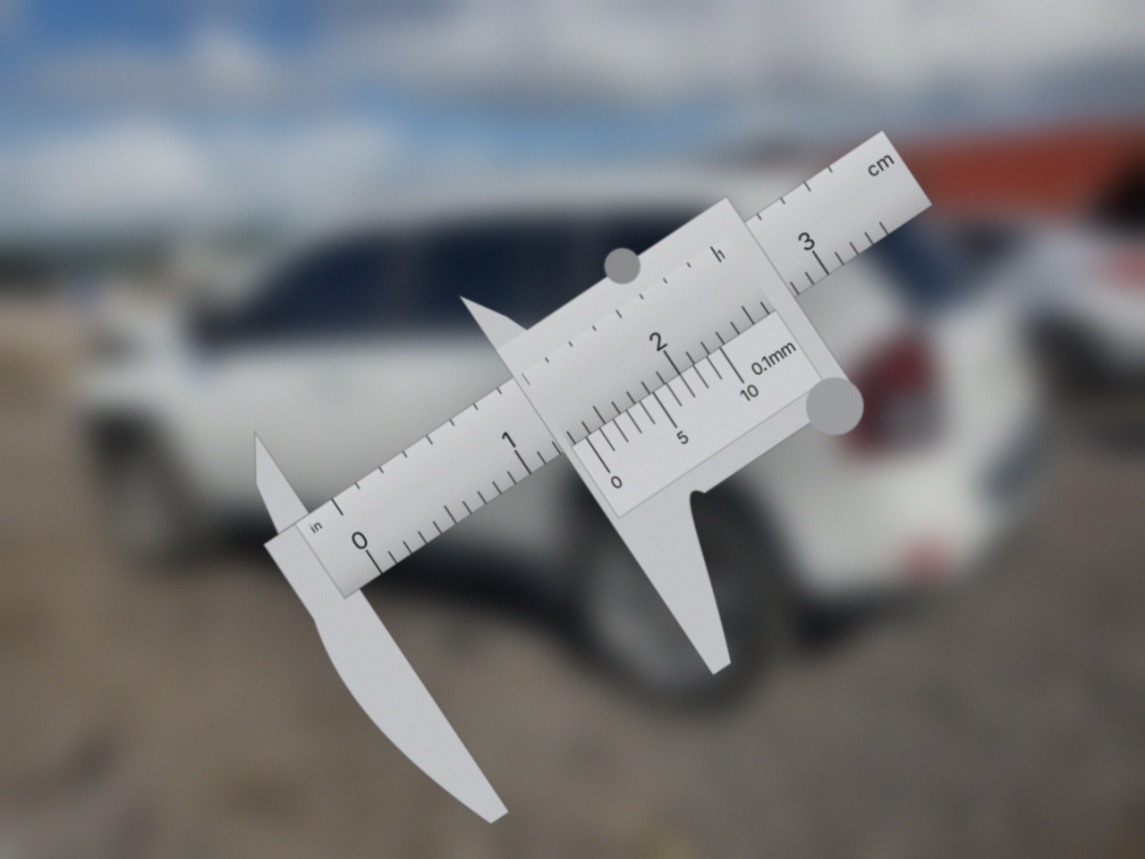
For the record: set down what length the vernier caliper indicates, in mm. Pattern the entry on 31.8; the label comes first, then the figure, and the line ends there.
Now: 13.7
